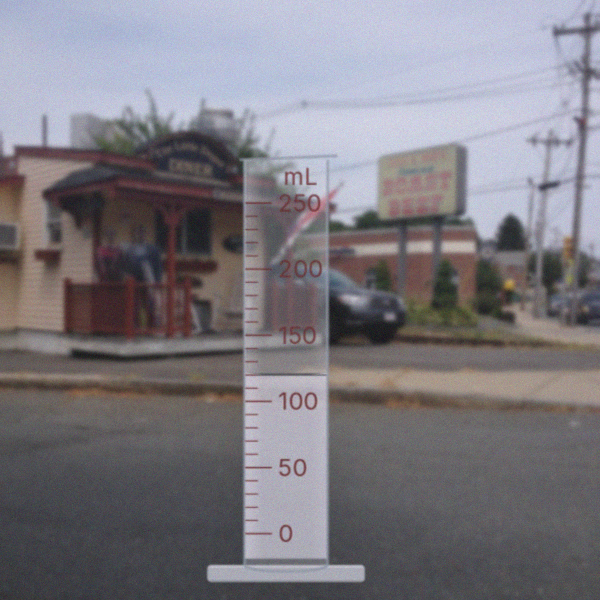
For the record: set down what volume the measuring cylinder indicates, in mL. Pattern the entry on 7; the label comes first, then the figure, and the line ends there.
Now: 120
